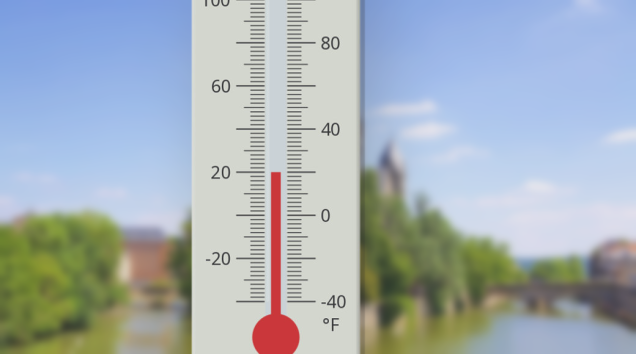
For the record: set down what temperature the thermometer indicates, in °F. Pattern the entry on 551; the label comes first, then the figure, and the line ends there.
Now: 20
